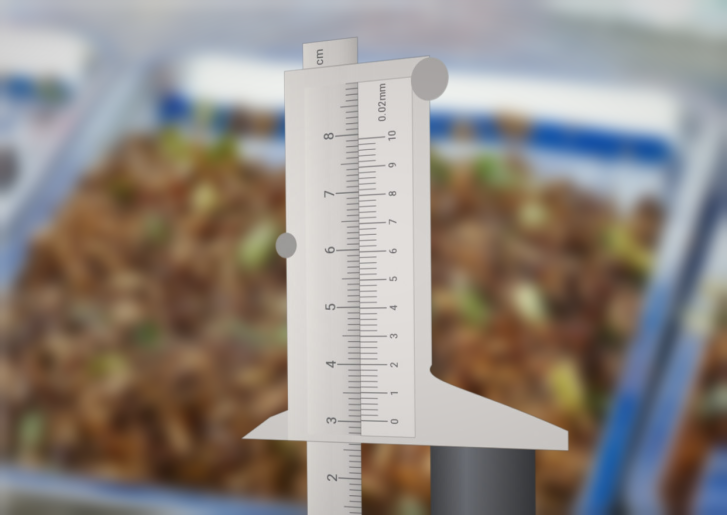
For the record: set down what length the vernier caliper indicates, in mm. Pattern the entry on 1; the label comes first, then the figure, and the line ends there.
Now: 30.2
